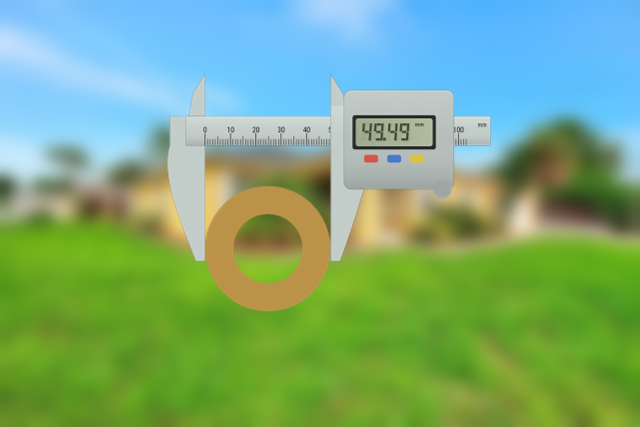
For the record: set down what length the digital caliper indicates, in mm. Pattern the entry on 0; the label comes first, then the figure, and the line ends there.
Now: 49.49
